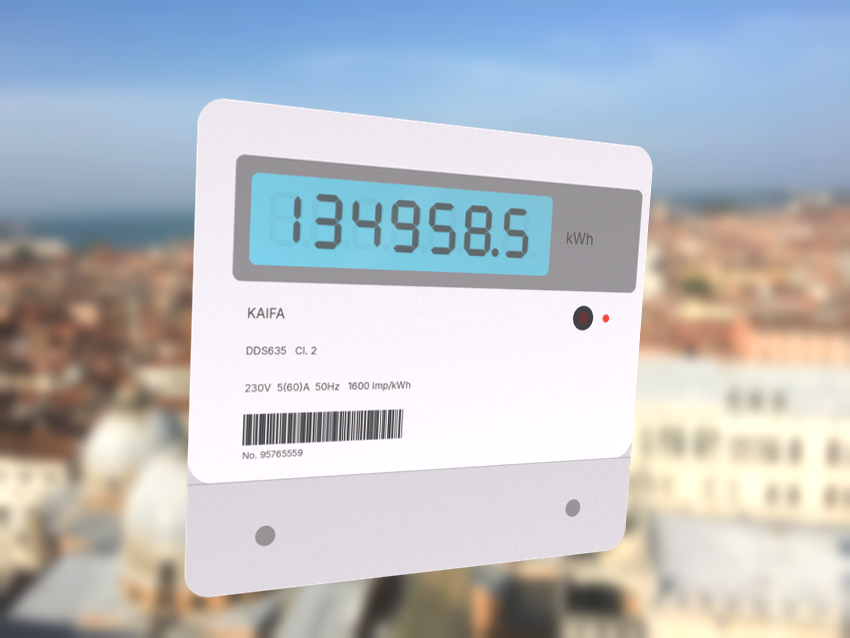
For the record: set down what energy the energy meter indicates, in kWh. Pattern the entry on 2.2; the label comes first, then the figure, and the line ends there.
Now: 134958.5
